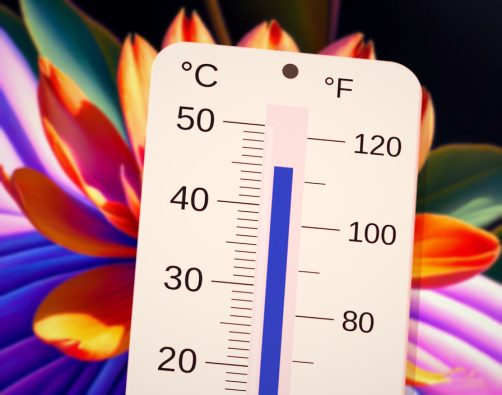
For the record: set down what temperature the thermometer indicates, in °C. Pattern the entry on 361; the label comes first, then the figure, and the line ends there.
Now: 45
